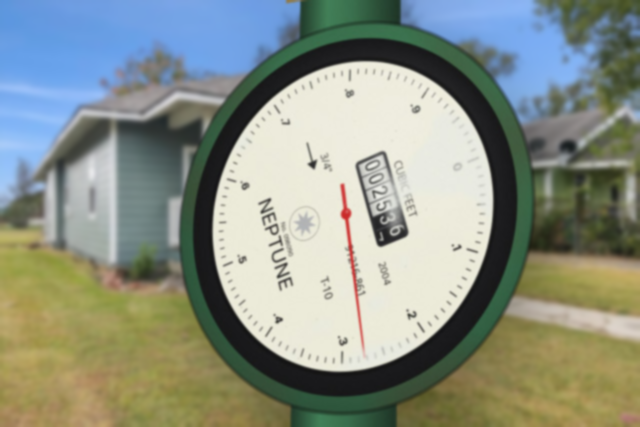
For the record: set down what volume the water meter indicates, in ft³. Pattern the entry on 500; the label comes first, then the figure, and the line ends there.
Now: 2536.27
